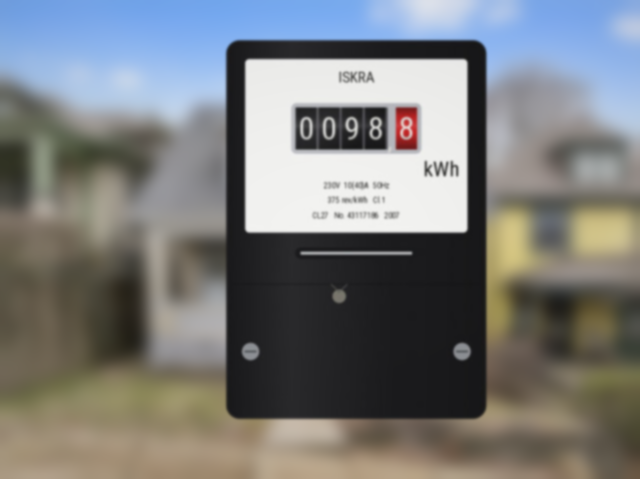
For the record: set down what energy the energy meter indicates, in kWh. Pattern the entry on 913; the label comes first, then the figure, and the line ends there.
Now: 98.8
